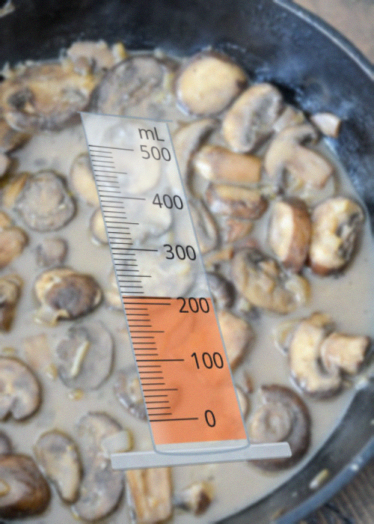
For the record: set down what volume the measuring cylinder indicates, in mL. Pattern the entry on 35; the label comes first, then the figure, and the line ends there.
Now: 210
